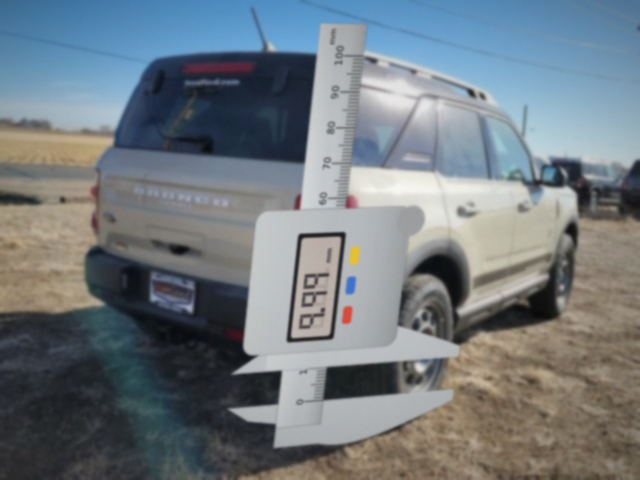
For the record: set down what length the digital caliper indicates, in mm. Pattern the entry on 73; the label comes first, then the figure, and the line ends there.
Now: 9.99
